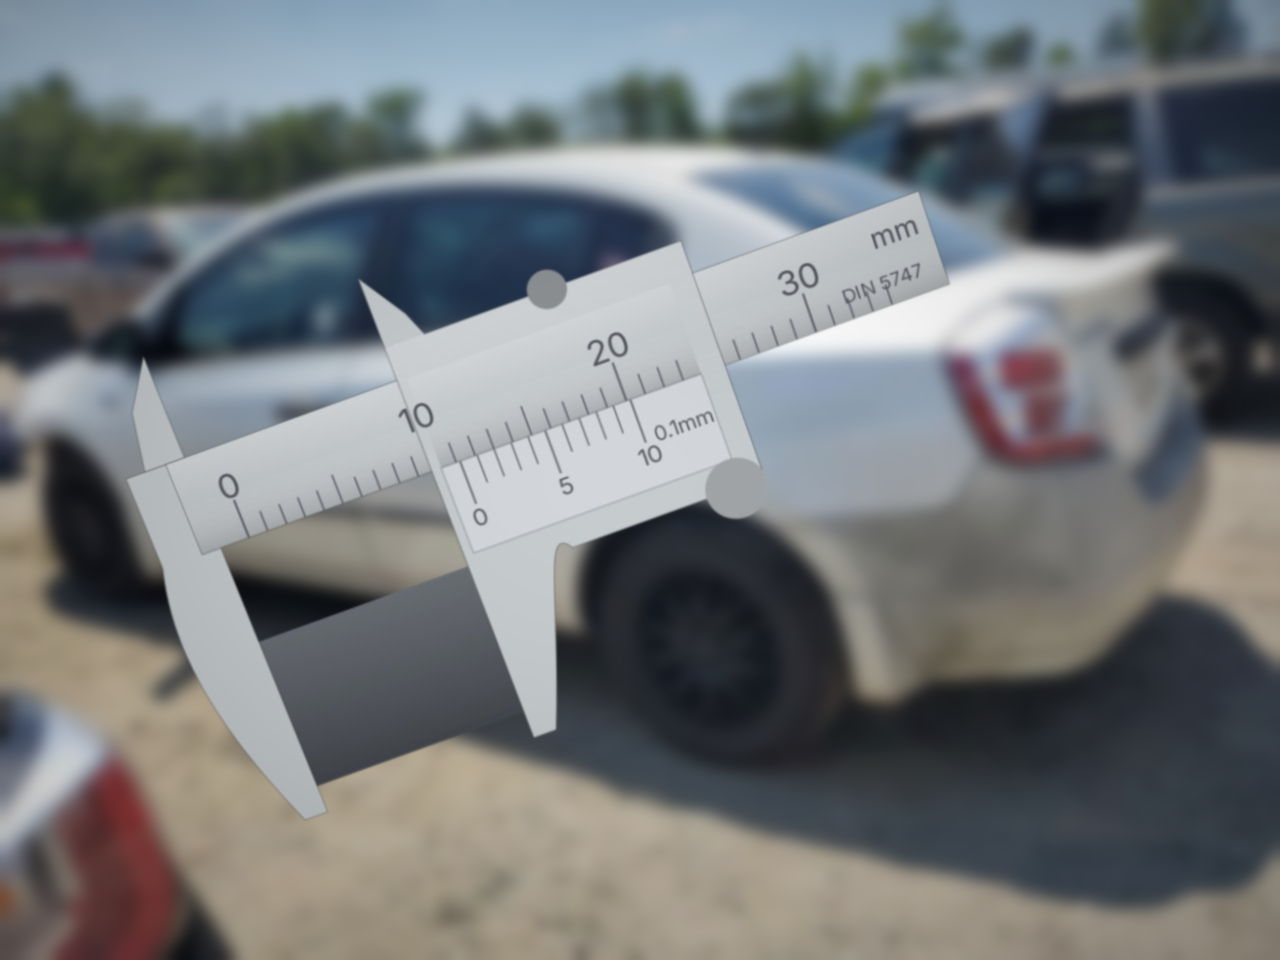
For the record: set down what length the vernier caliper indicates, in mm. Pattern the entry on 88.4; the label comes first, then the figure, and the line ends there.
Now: 11.2
